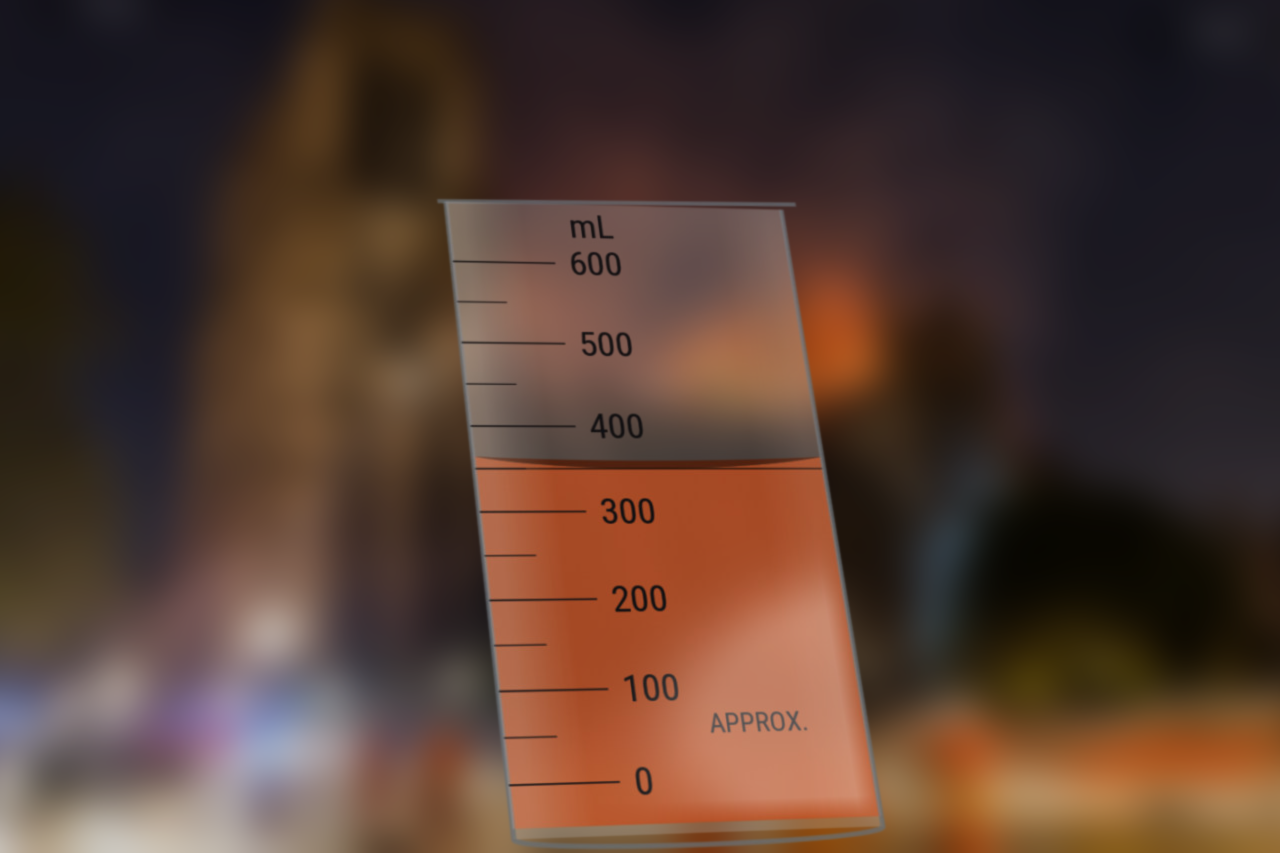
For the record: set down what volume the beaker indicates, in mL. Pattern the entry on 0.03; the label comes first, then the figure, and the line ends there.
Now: 350
